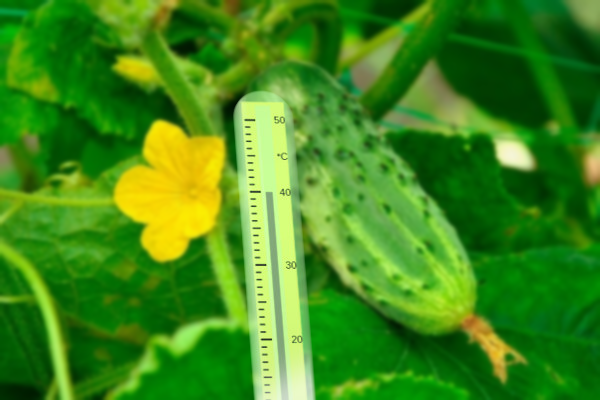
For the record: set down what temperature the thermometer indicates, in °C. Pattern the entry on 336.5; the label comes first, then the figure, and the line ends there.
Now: 40
